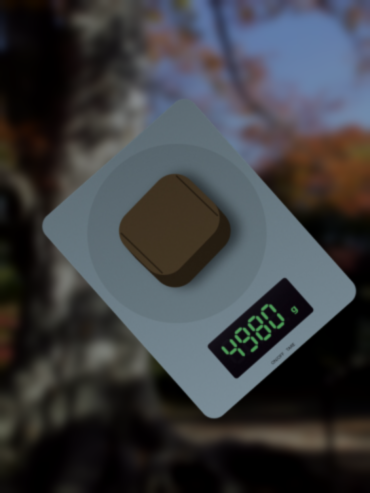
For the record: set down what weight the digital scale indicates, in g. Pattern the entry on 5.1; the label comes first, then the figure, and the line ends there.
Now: 4980
